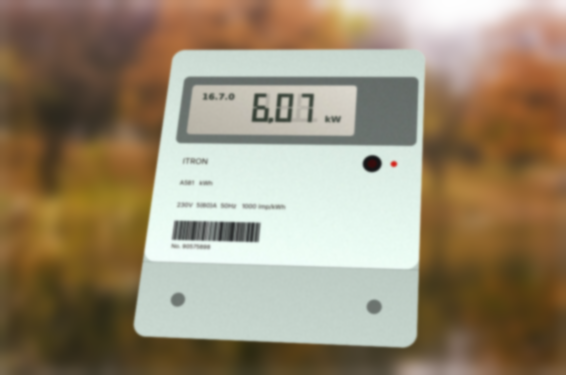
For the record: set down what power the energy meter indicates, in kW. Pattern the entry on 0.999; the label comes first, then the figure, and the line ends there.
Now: 6.07
